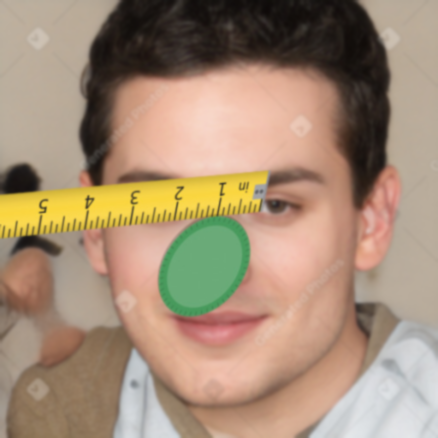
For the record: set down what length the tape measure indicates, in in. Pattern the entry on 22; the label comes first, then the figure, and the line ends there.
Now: 2.125
